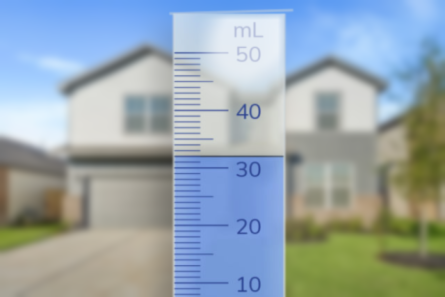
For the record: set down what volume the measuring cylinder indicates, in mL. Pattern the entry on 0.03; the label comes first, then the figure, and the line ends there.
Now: 32
